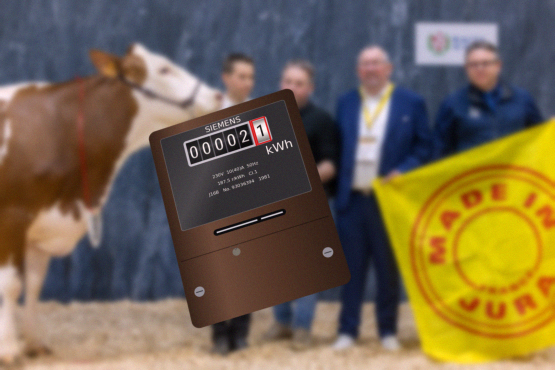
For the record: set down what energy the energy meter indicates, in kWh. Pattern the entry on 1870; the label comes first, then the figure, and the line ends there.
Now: 2.1
